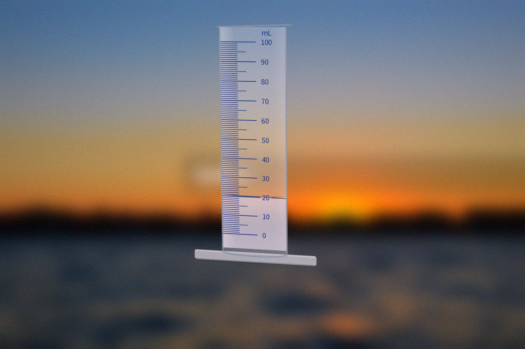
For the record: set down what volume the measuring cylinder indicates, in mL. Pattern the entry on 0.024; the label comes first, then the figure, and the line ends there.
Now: 20
